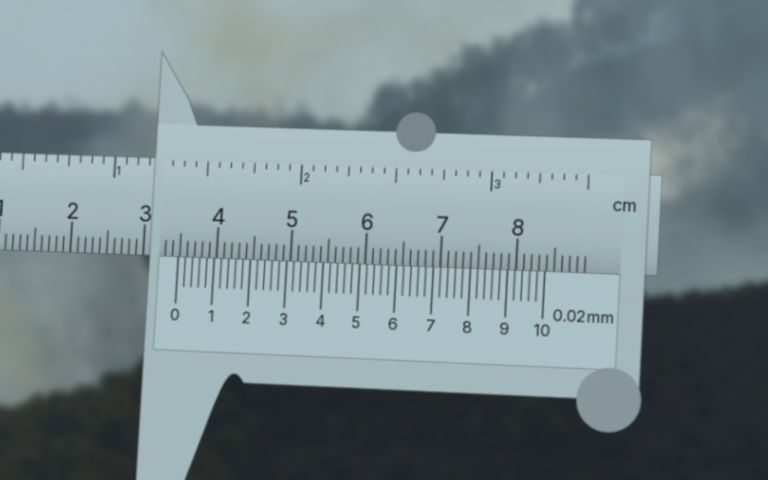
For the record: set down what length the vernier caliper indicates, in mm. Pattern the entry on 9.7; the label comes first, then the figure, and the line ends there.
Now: 34.8
